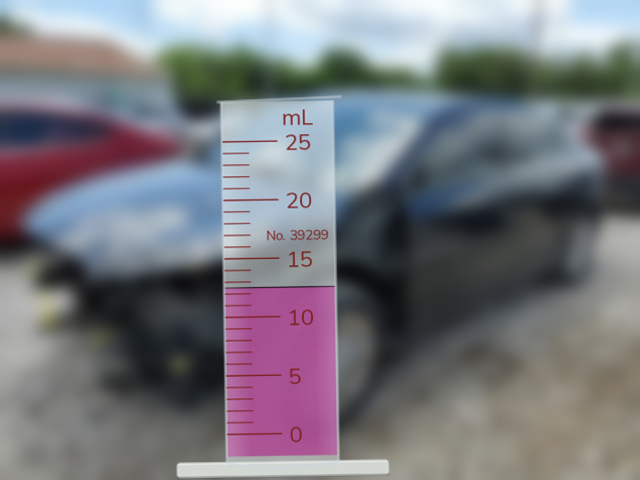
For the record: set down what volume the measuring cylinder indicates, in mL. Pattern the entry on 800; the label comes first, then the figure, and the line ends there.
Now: 12.5
